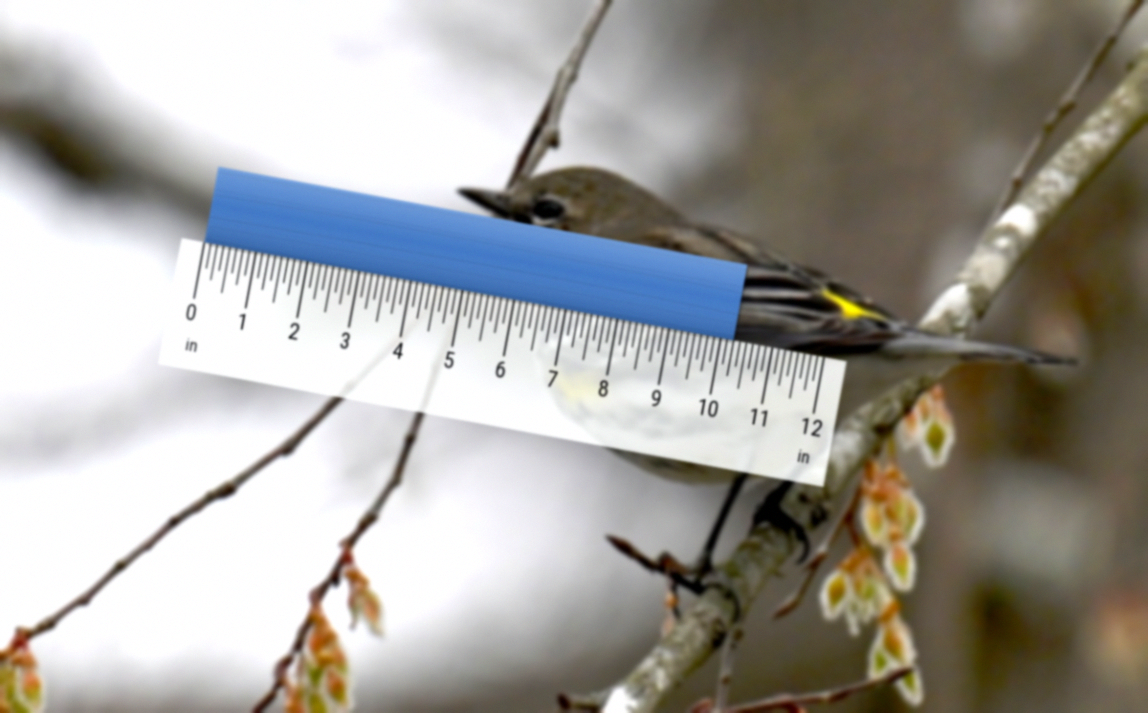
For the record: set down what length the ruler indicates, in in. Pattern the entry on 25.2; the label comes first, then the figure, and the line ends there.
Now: 10.25
